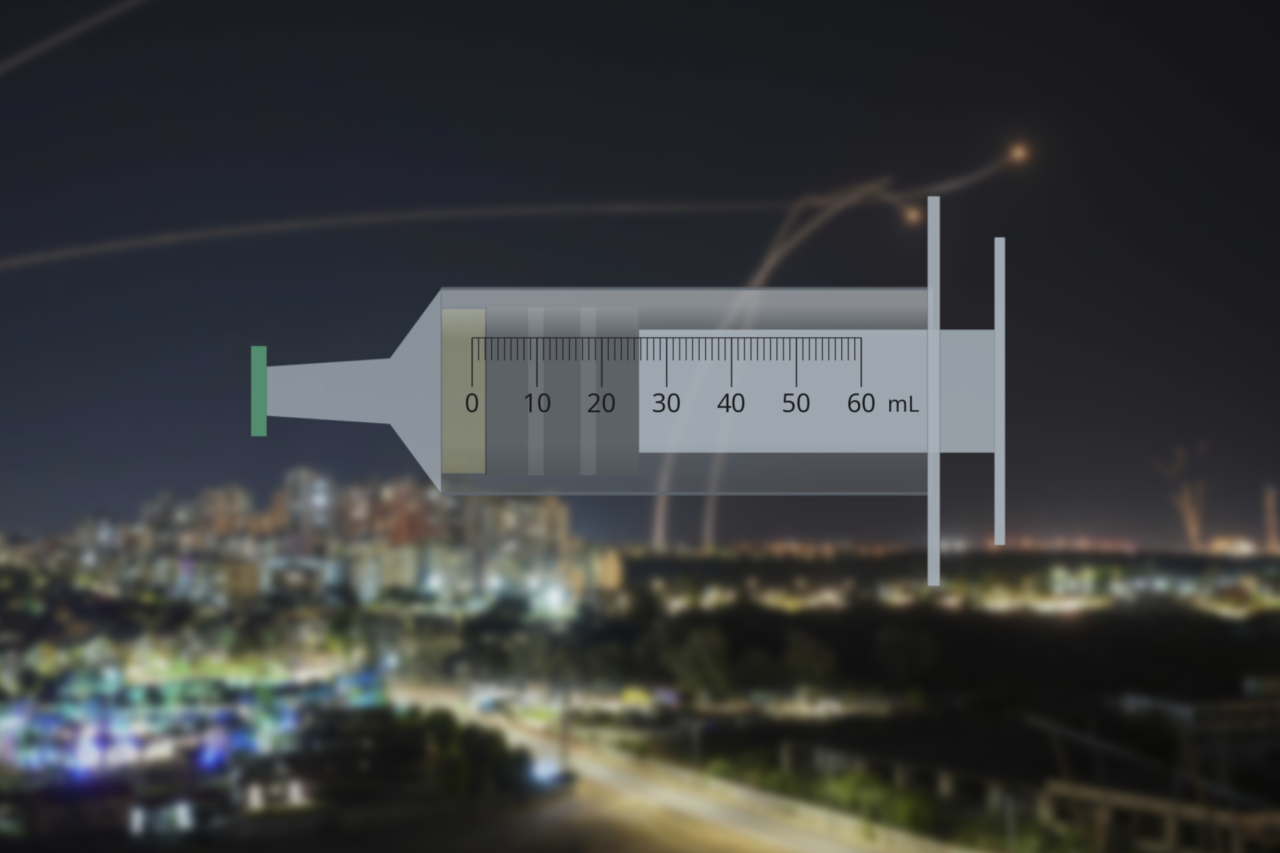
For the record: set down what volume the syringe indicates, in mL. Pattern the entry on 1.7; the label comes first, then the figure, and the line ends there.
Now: 2
